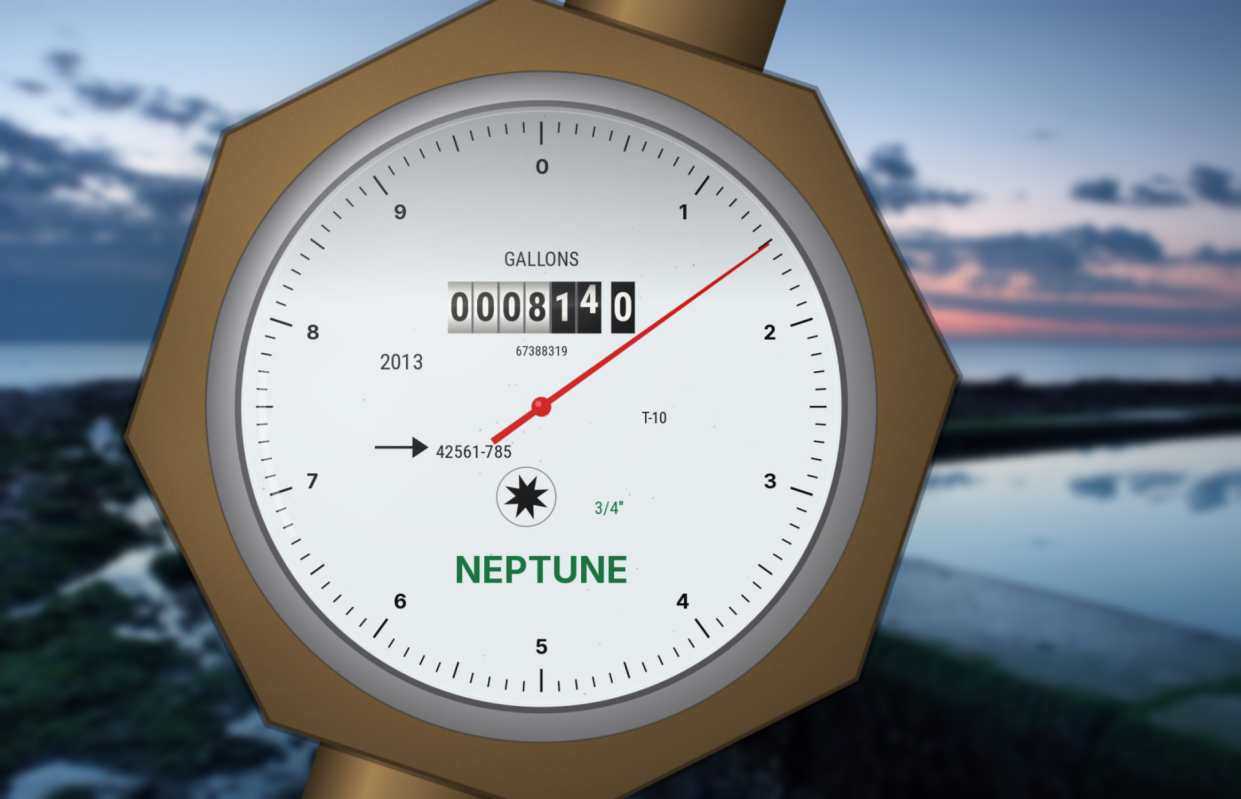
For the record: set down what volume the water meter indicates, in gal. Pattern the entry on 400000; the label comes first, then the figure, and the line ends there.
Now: 8141.5
